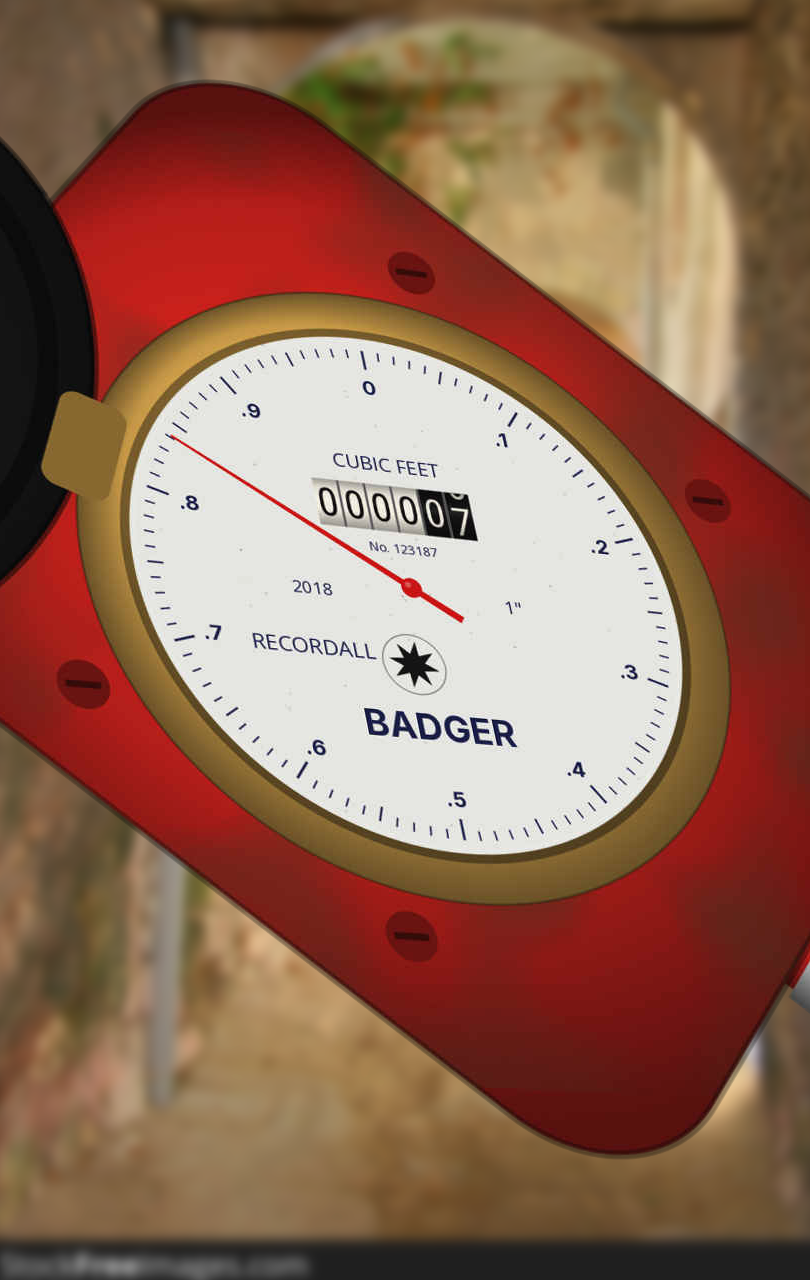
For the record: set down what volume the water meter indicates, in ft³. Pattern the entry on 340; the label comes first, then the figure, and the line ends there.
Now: 6.84
